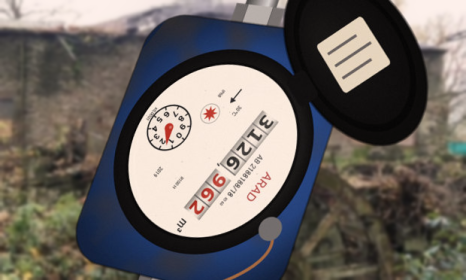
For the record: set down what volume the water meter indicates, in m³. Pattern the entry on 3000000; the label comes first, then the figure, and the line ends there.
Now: 3126.9621
